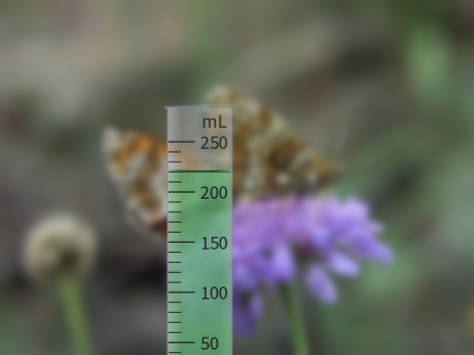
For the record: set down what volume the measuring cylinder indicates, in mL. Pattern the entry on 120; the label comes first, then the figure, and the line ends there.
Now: 220
